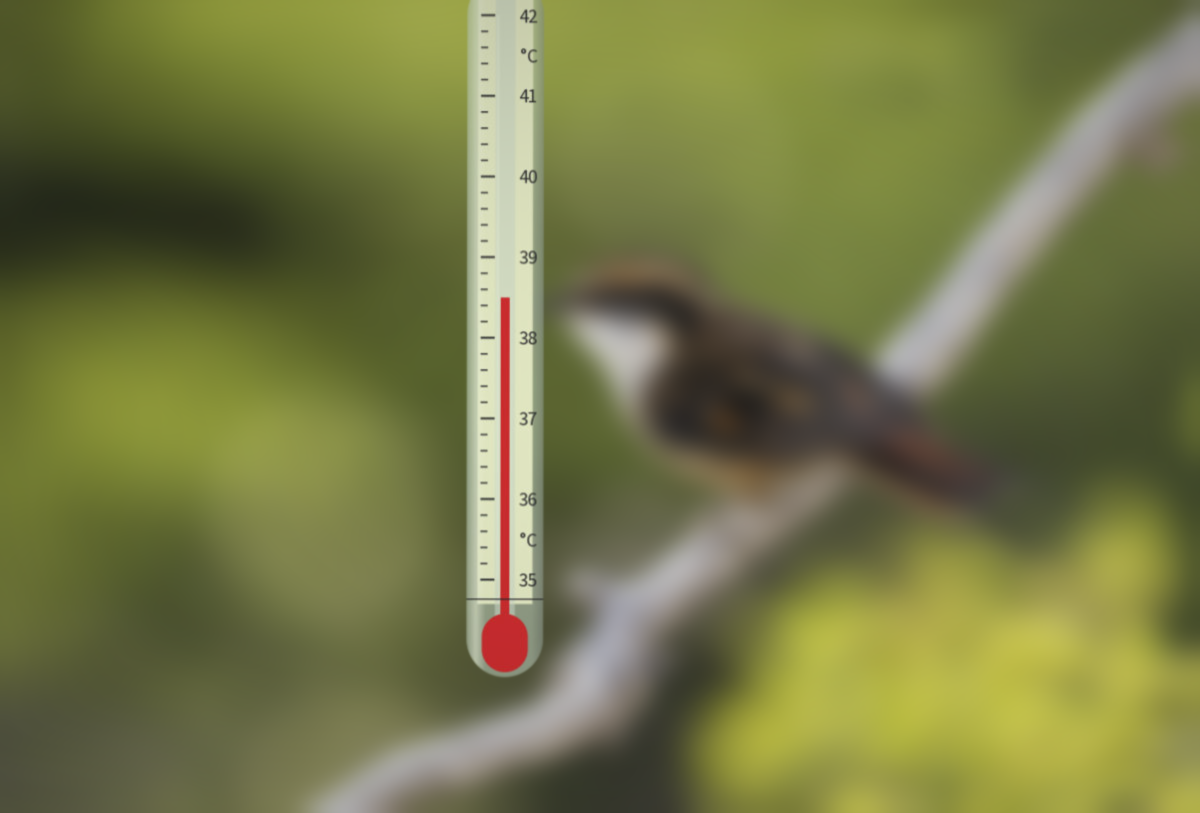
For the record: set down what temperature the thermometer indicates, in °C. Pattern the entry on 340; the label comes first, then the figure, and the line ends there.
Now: 38.5
